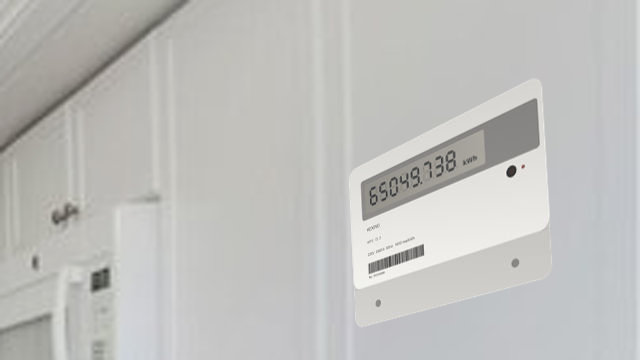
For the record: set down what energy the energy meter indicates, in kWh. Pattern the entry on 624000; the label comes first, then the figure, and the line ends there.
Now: 65049.738
